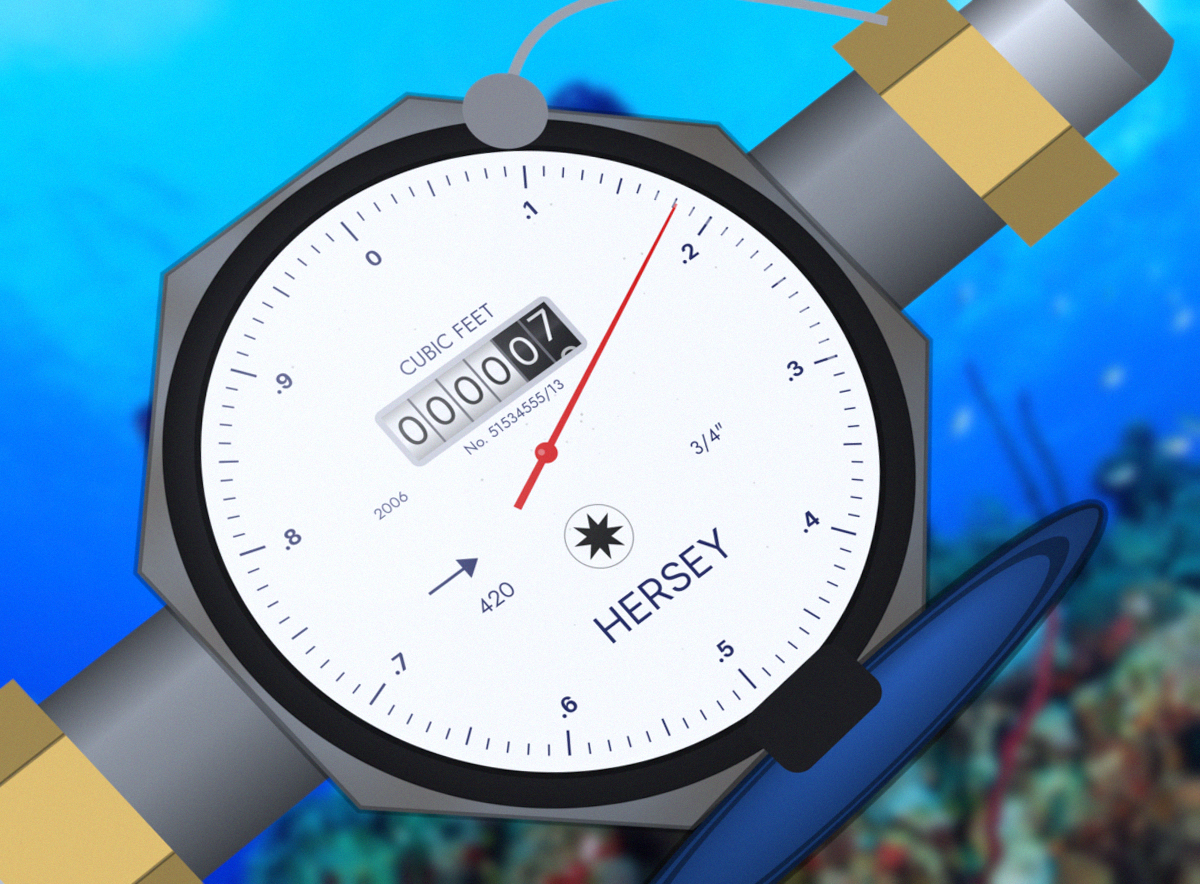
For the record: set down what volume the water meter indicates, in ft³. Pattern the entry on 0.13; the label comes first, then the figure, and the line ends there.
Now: 7.18
